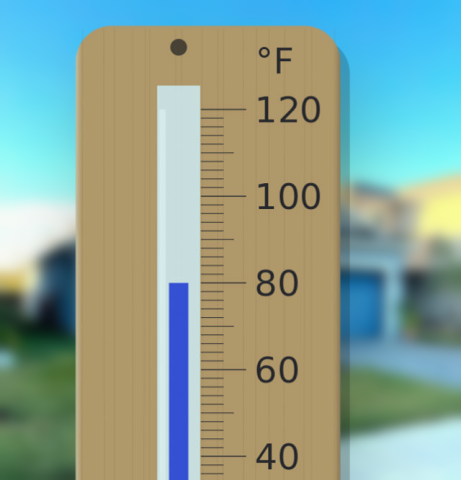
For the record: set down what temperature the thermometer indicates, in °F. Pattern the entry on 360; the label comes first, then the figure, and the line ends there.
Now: 80
